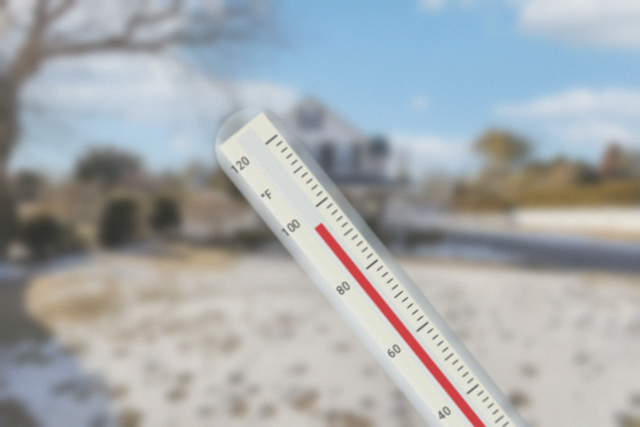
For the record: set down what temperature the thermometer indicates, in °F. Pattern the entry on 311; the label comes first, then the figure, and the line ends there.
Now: 96
